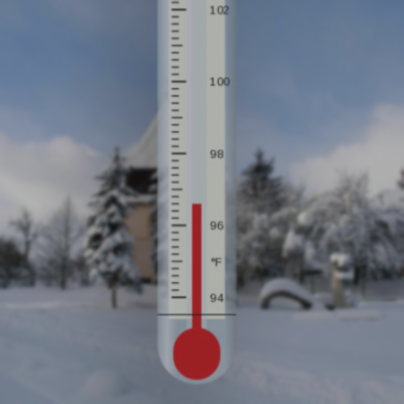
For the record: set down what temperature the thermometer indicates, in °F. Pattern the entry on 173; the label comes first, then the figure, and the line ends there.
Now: 96.6
